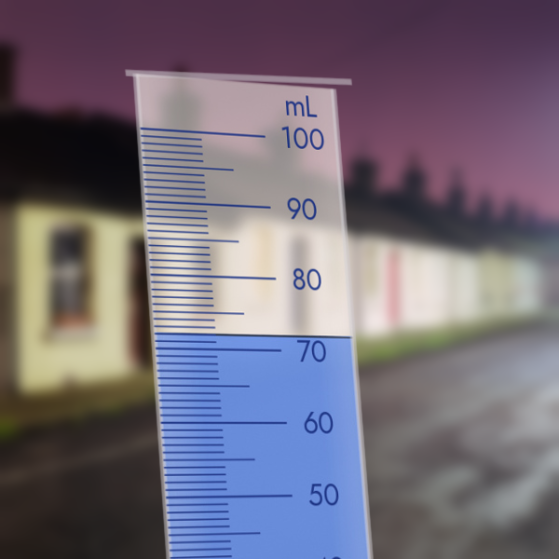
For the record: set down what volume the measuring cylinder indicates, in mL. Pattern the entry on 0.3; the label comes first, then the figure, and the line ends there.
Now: 72
